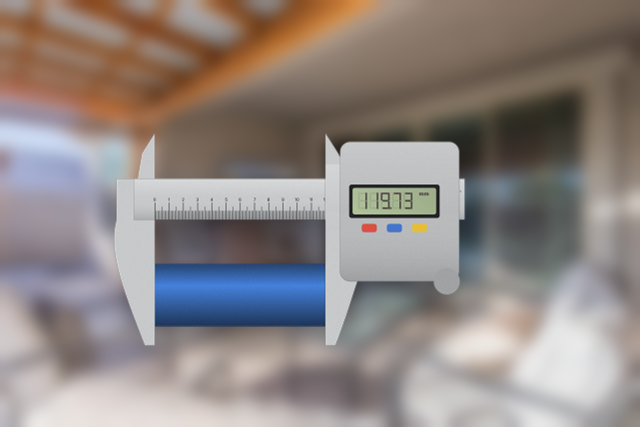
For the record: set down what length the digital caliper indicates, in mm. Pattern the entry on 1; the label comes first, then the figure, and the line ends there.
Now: 119.73
